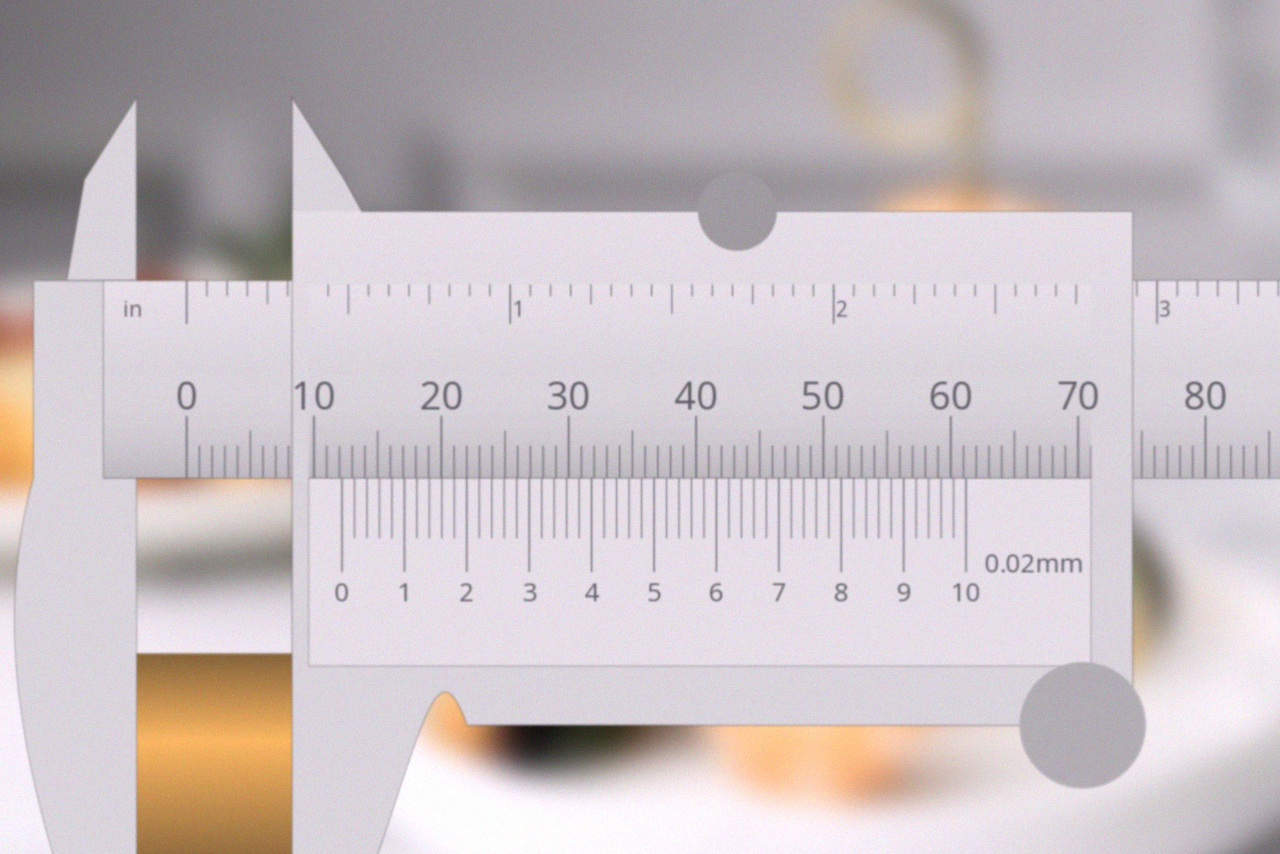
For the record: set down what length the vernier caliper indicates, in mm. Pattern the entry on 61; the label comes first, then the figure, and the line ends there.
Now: 12.2
